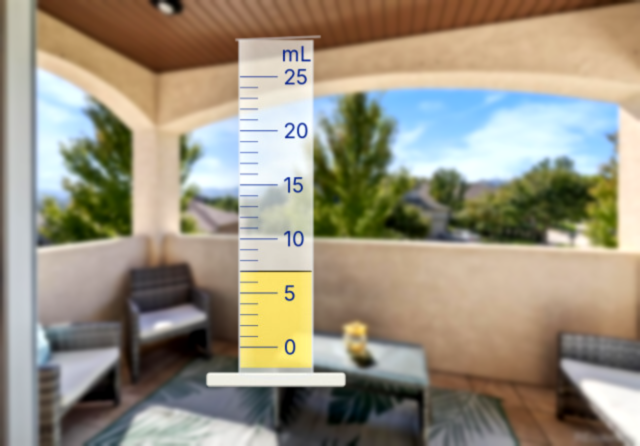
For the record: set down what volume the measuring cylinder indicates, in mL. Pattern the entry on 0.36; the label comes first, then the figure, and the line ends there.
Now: 7
